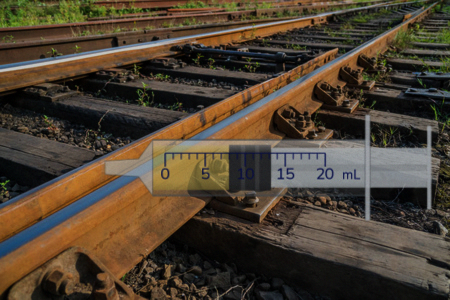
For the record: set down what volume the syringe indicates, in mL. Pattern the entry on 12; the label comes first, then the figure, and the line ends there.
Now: 8
